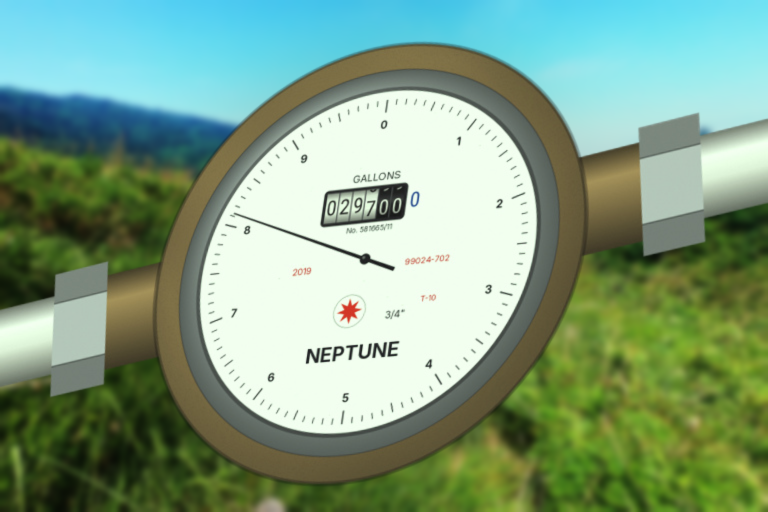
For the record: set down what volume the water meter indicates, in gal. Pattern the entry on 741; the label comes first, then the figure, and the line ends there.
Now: 296998.1
